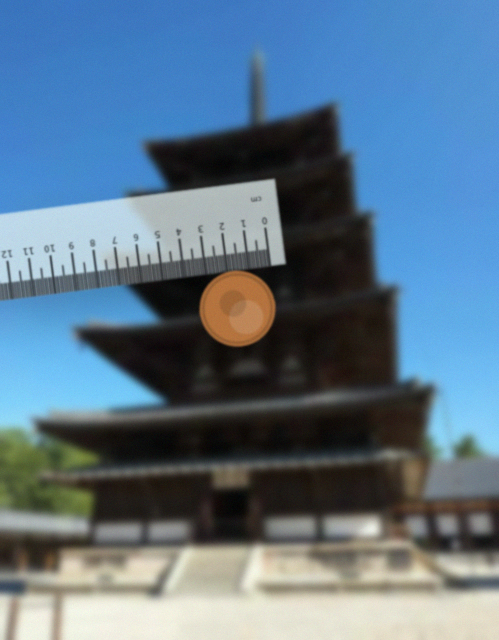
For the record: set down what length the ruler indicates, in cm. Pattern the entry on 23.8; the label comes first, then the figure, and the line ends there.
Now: 3.5
